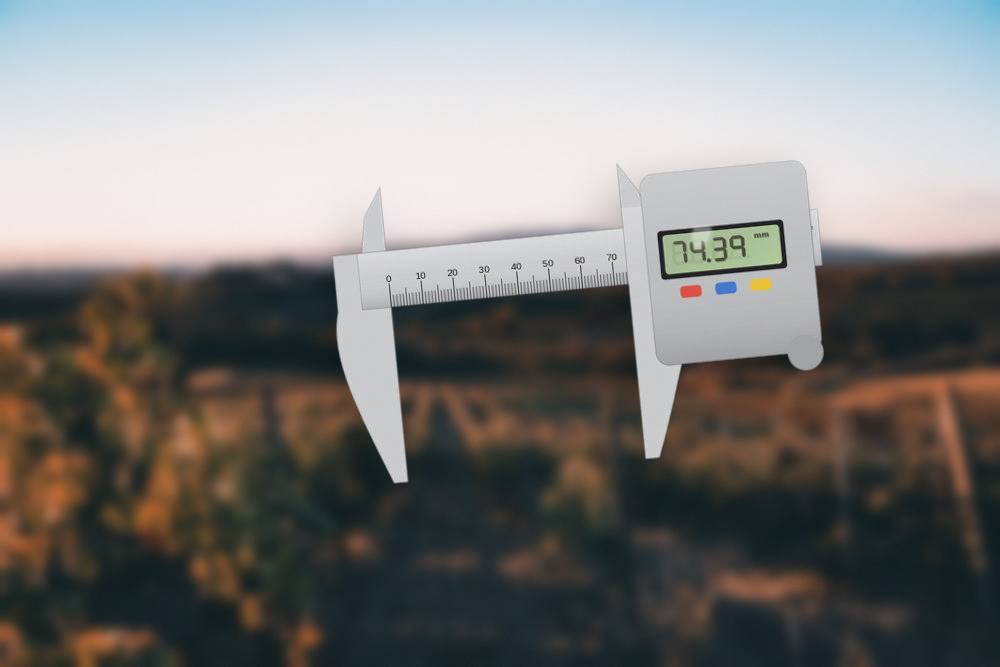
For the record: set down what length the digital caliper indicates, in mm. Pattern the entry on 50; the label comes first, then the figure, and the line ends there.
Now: 74.39
